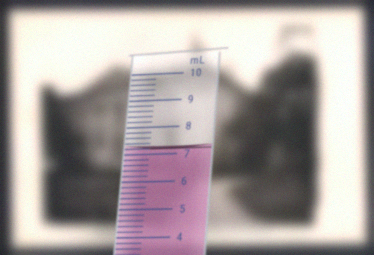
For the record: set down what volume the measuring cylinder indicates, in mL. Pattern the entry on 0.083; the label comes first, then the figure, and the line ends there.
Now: 7.2
